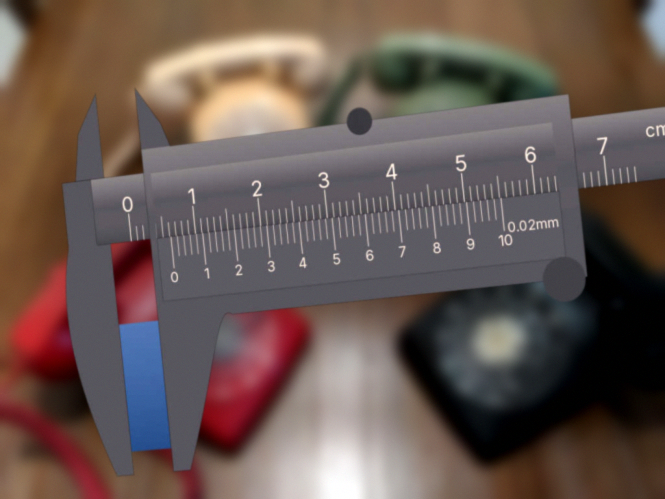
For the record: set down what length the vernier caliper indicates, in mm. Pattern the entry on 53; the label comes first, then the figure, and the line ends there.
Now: 6.2
